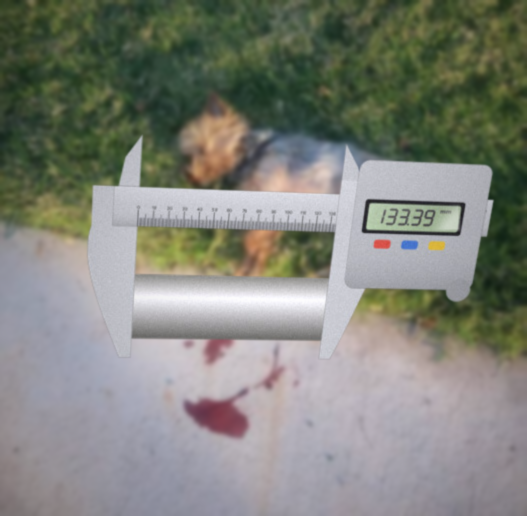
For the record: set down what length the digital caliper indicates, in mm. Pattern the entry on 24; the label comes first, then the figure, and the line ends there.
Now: 133.39
